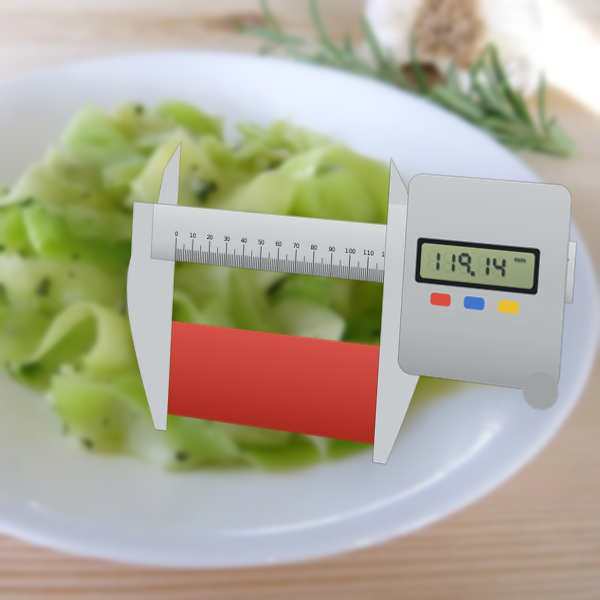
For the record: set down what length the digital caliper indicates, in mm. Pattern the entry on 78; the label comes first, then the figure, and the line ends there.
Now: 119.14
